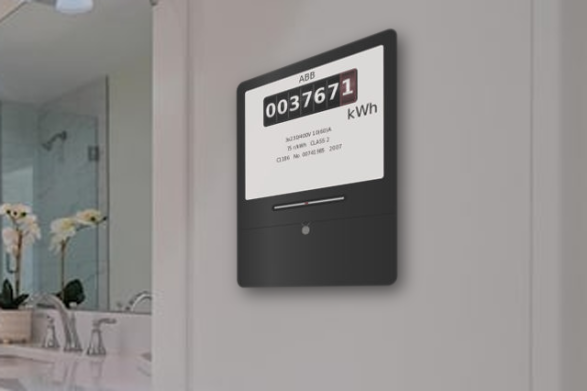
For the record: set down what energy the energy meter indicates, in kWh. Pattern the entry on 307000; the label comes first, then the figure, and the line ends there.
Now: 3767.1
